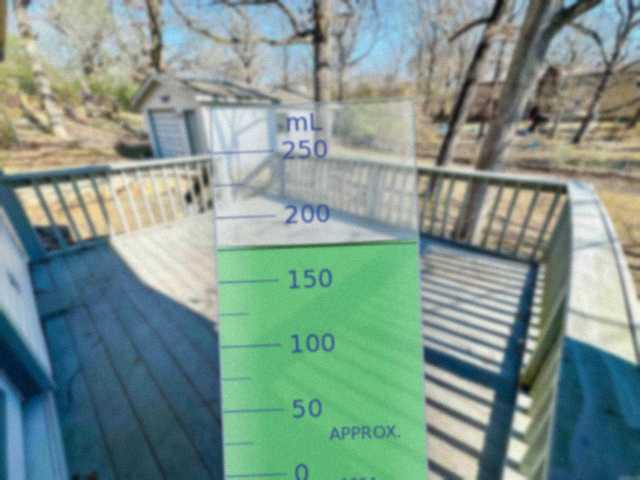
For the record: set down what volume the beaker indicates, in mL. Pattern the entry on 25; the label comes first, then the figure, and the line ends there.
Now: 175
